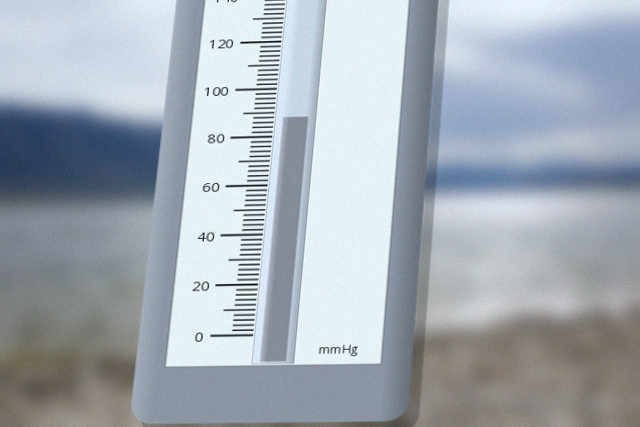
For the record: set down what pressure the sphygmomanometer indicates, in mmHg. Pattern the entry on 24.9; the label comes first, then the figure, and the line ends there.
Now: 88
